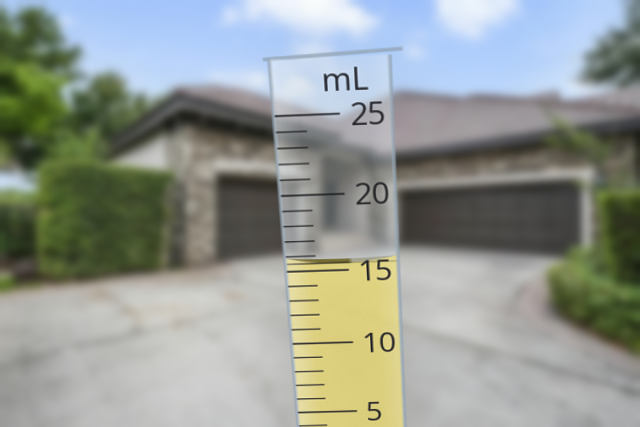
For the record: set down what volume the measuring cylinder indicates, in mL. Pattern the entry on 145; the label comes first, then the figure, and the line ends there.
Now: 15.5
